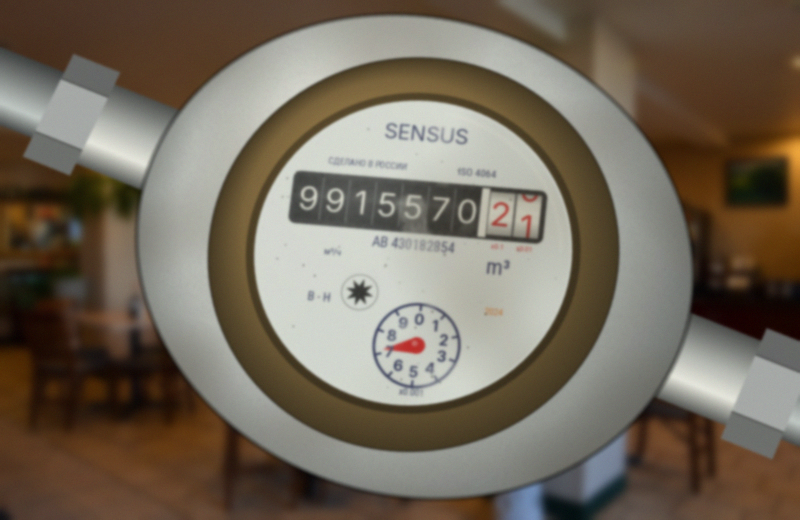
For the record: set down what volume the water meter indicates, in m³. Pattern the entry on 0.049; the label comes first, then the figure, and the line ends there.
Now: 9915570.207
